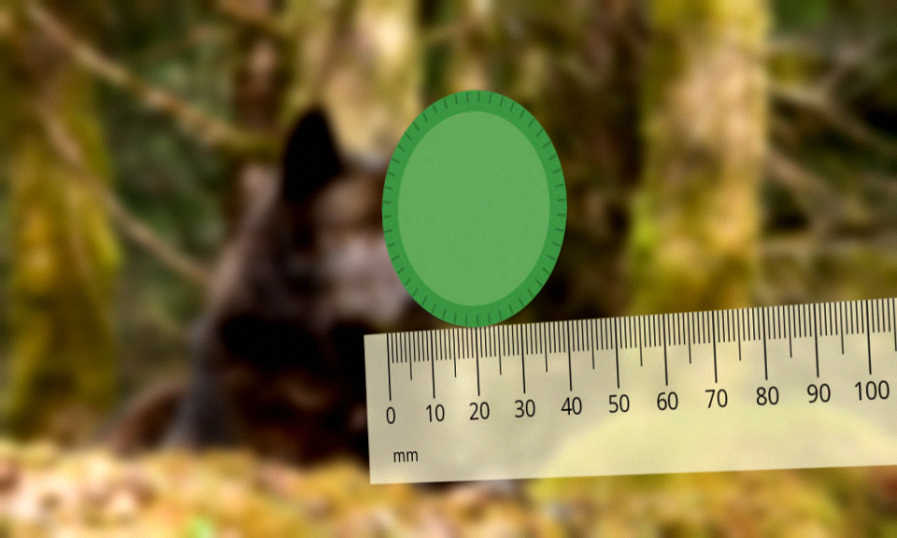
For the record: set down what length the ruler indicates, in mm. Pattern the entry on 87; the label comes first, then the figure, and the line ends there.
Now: 41
